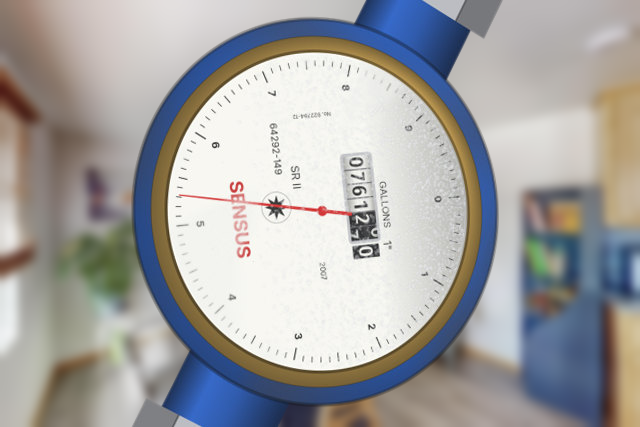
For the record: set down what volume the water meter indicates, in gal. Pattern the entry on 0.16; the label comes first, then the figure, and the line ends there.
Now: 761265.3
